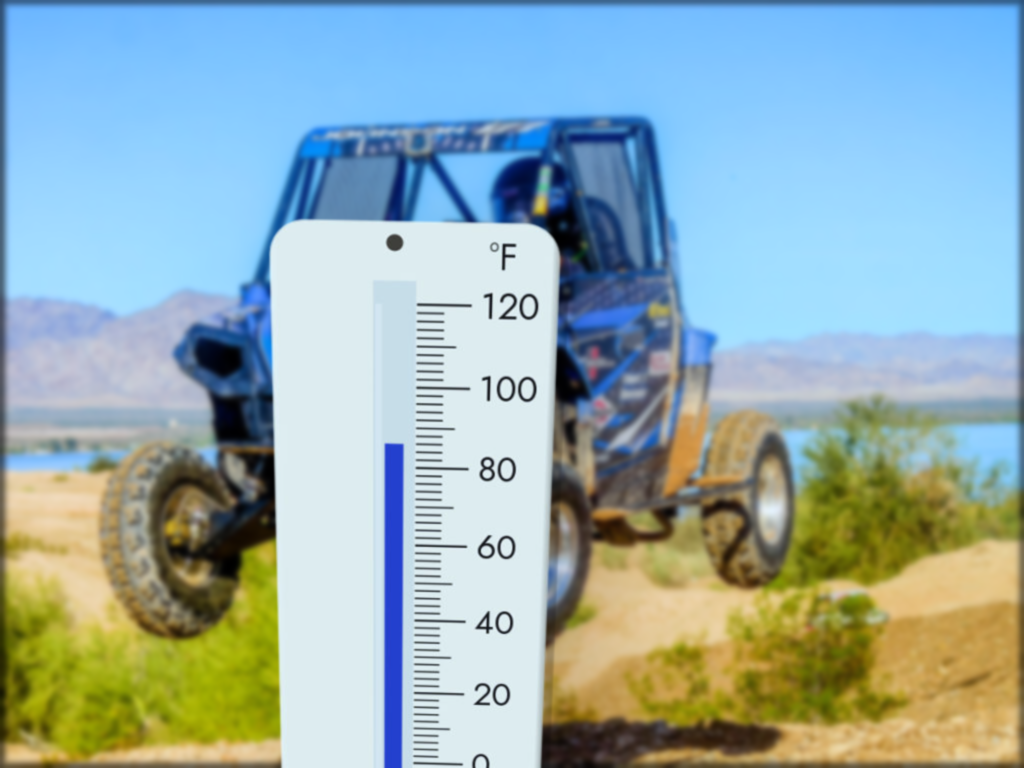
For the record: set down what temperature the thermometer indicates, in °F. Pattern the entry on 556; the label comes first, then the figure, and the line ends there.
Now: 86
